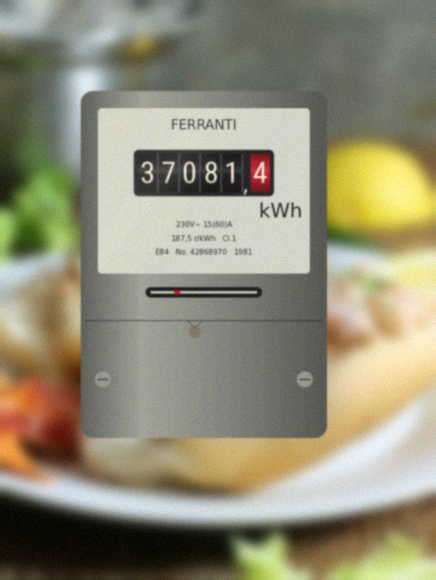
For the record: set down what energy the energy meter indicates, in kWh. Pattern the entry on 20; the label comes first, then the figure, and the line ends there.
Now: 37081.4
